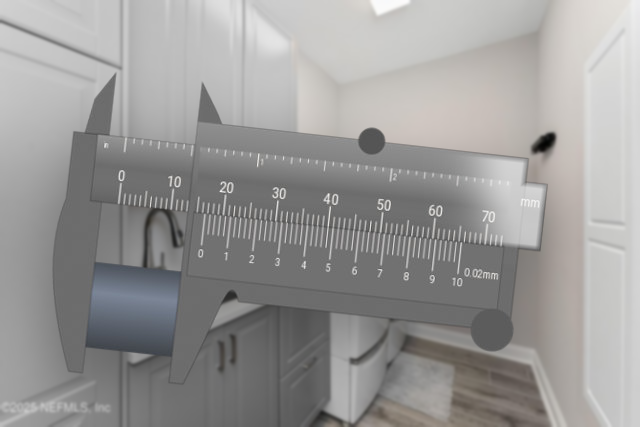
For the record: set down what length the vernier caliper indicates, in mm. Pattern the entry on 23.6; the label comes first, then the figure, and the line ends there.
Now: 16.5
